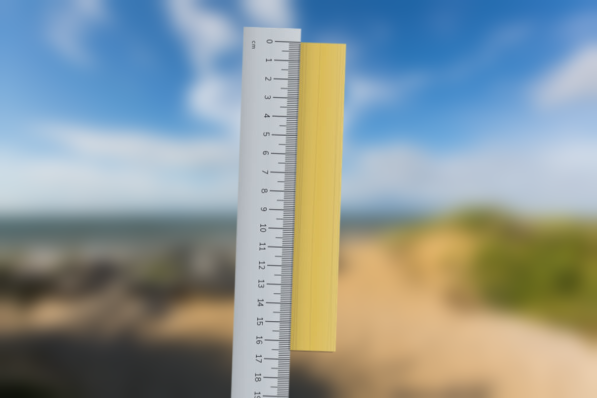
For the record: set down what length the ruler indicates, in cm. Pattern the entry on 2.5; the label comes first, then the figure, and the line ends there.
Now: 16.5
